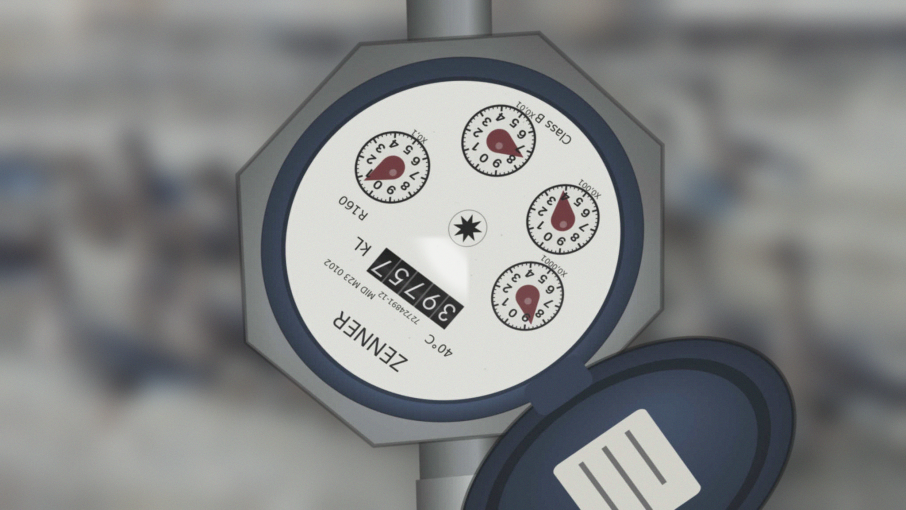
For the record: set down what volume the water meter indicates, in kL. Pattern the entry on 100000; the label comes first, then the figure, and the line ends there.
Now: 39757.0738
